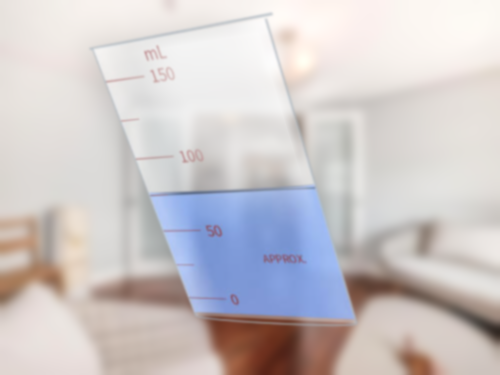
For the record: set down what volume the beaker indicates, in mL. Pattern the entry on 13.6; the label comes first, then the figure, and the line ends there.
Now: 75
